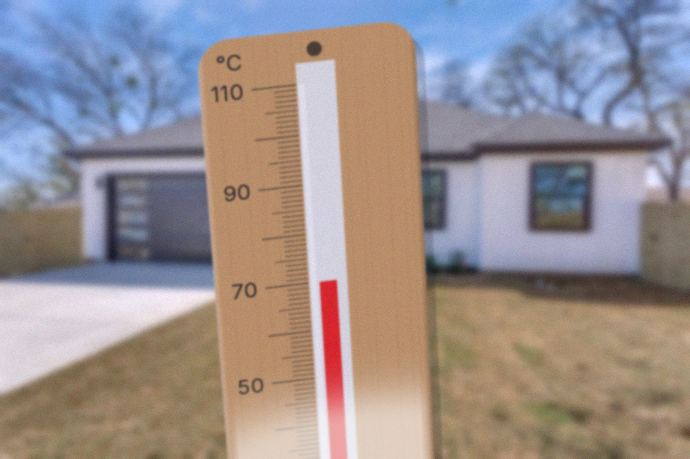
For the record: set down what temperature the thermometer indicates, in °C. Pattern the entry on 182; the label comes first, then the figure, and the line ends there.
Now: 70
